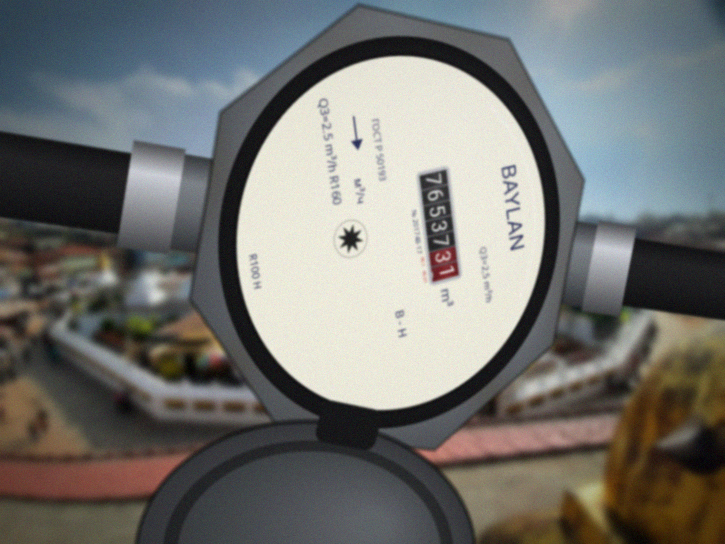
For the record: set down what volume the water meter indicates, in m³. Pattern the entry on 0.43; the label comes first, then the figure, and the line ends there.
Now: 76537.31
